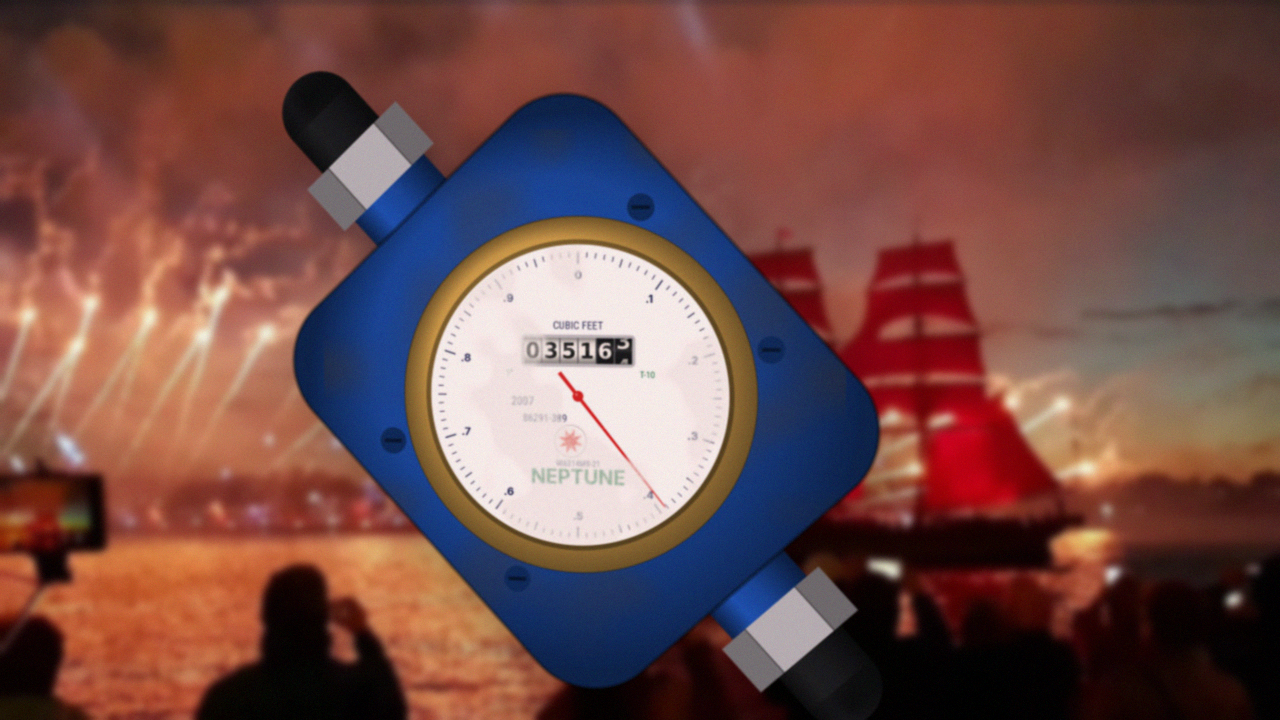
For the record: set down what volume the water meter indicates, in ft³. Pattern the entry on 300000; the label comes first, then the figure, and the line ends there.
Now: 35163.39
